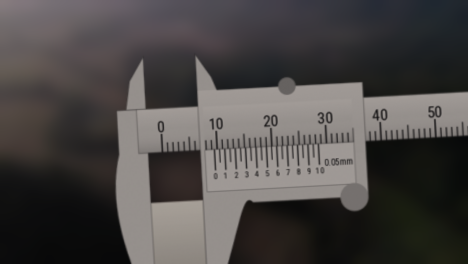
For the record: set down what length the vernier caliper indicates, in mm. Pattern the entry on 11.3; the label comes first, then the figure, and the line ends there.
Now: 9.5
